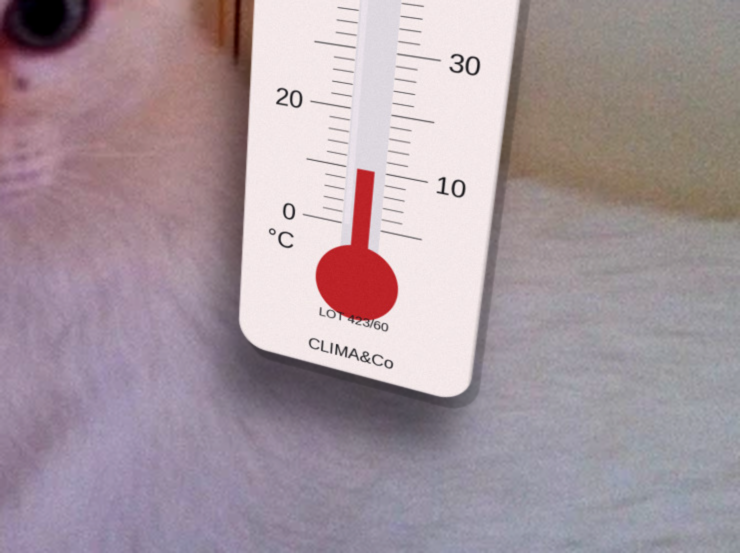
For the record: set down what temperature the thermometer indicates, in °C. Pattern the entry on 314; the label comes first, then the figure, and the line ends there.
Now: 10
